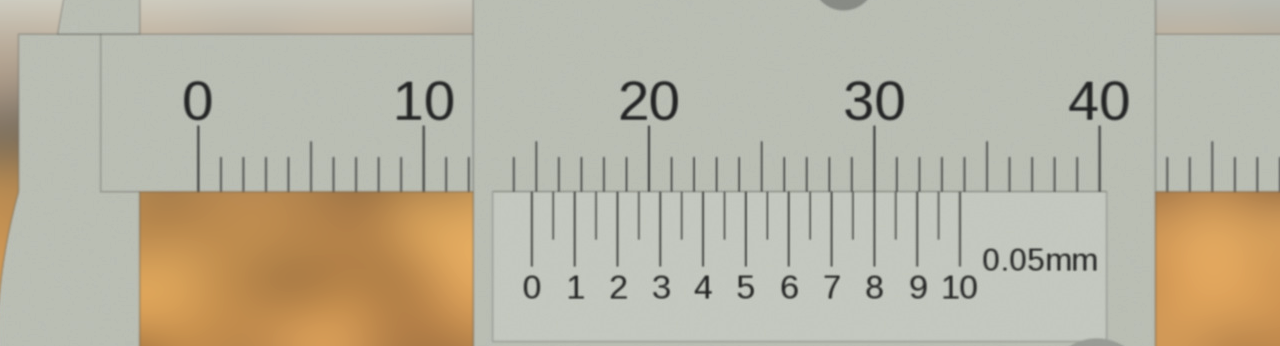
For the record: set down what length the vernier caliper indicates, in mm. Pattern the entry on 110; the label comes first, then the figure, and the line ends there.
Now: 14.8
